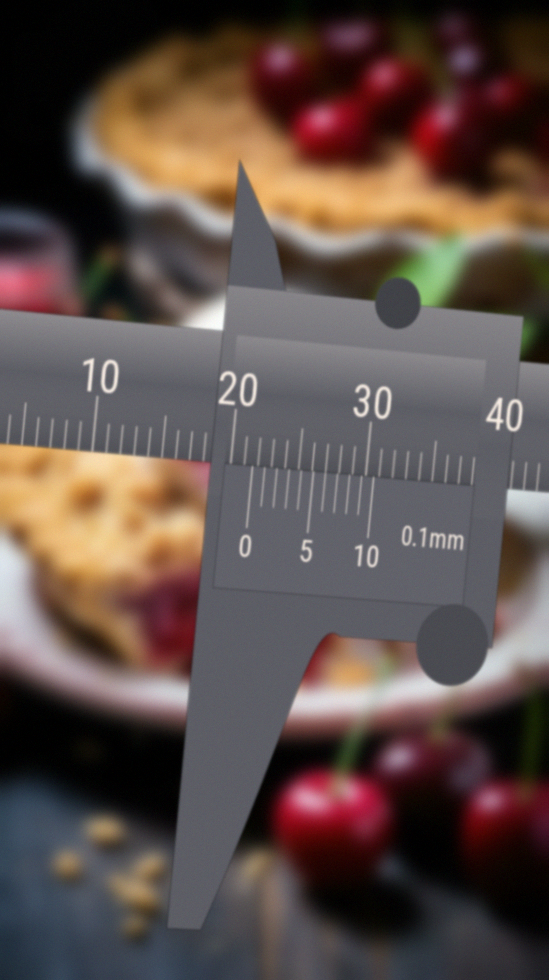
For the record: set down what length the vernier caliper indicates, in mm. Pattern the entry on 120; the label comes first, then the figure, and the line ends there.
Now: 21.6
